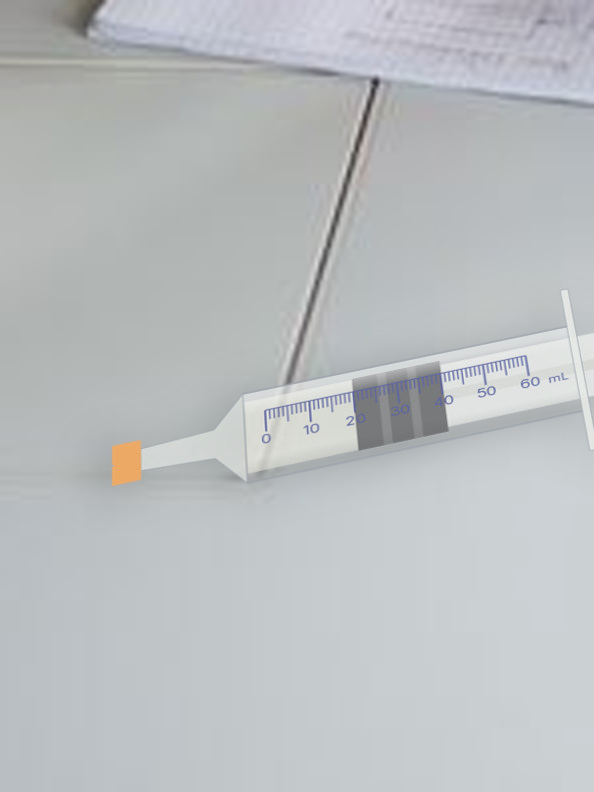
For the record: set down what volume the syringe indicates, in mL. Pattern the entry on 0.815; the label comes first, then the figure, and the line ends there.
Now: 20
